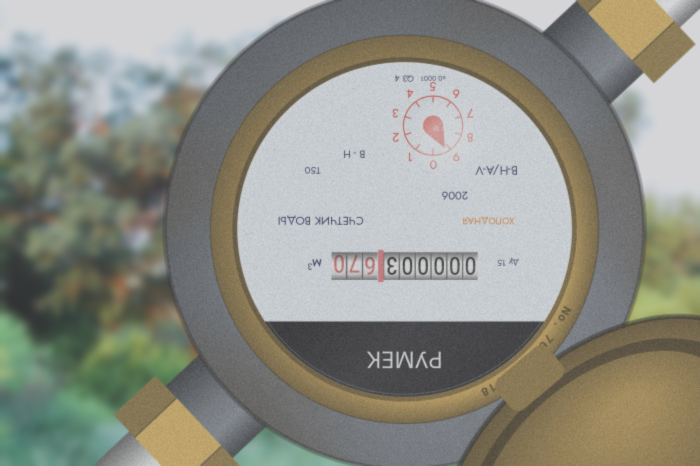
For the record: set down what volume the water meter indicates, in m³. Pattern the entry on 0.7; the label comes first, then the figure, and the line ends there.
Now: 3.6699
